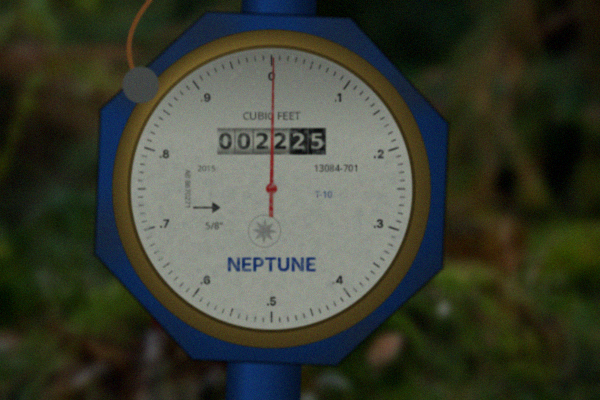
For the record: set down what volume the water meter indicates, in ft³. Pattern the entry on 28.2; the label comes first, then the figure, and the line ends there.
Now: 2225.00
